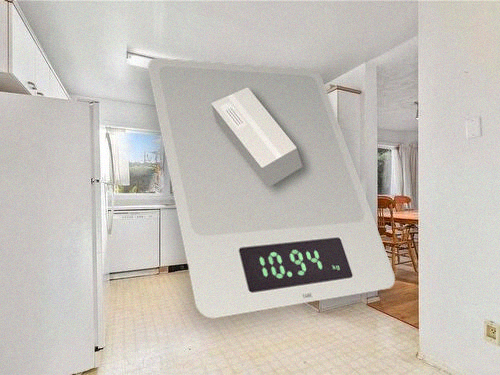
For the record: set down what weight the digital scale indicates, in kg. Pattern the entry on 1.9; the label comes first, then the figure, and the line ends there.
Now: 10.94
